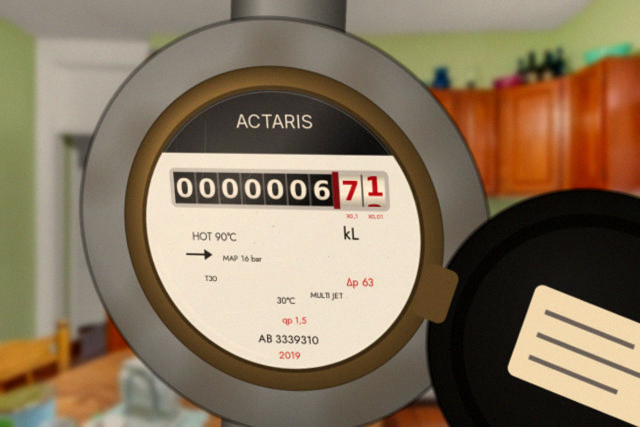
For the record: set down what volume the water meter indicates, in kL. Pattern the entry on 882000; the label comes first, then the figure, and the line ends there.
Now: 6.71
